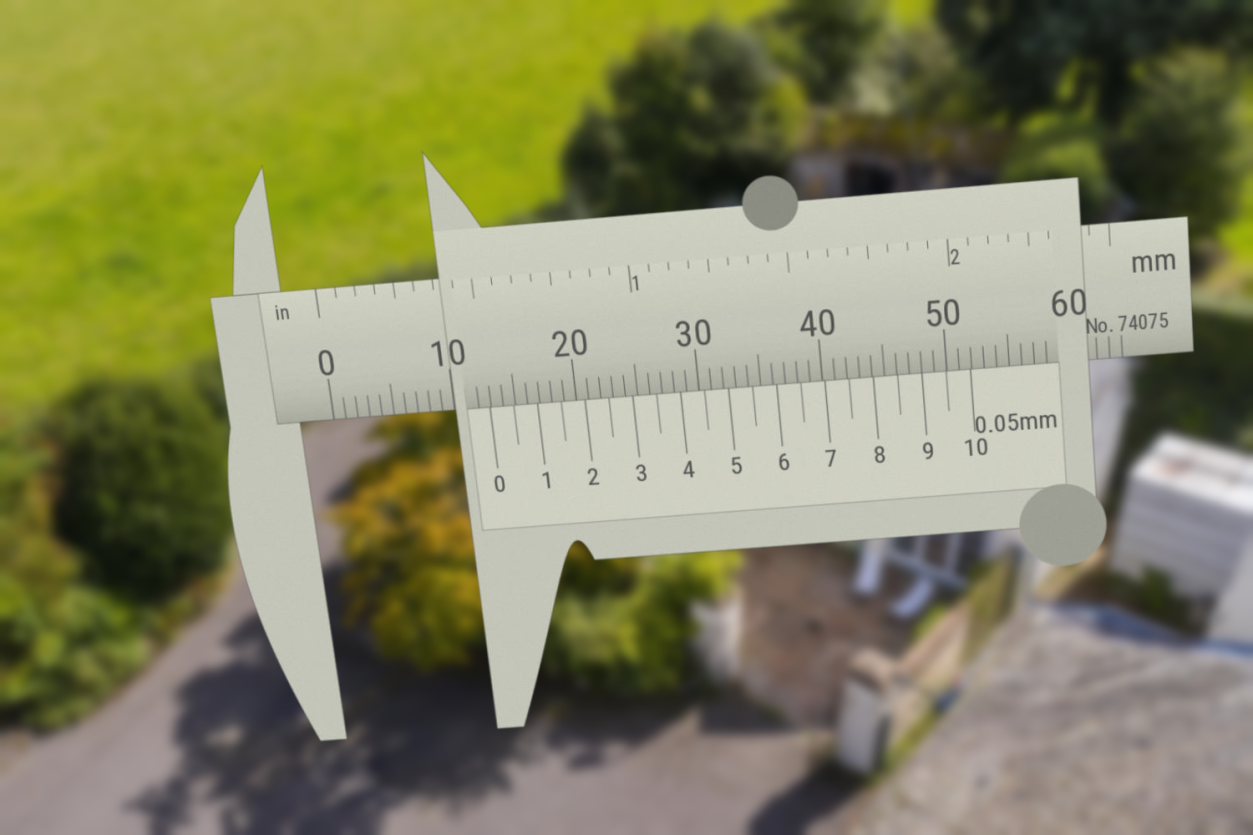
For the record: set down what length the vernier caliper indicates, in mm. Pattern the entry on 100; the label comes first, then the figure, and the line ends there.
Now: 12.9
